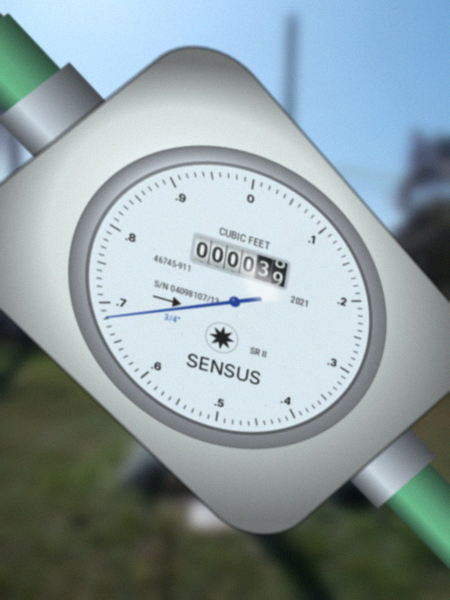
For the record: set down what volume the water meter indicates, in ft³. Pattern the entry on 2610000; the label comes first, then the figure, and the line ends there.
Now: 38.68
